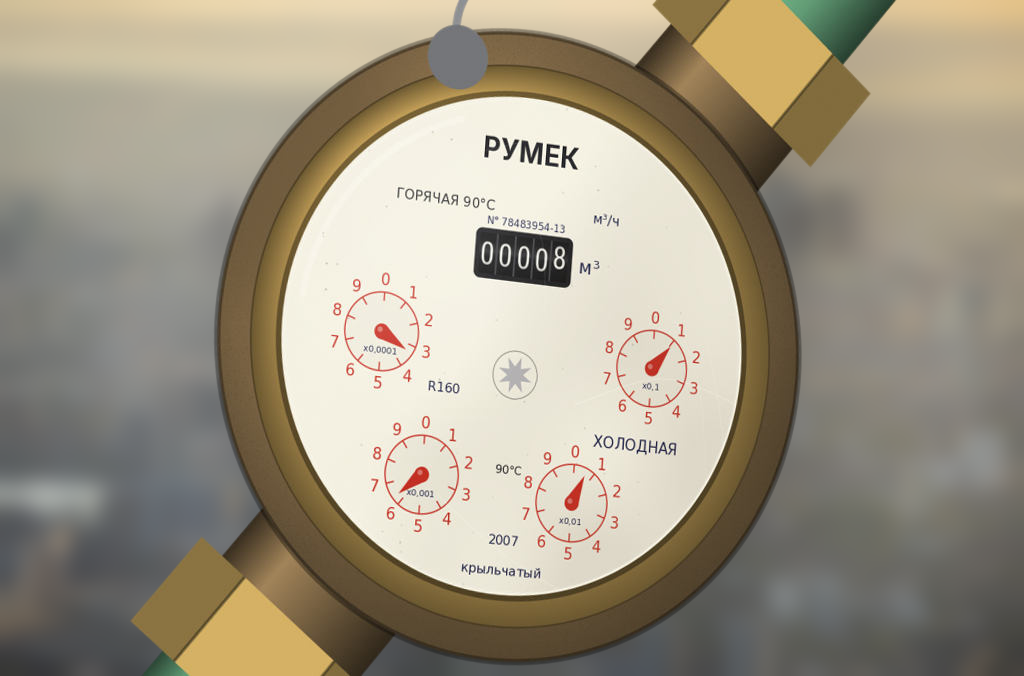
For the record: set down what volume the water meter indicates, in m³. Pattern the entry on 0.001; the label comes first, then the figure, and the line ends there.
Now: 8.1063
